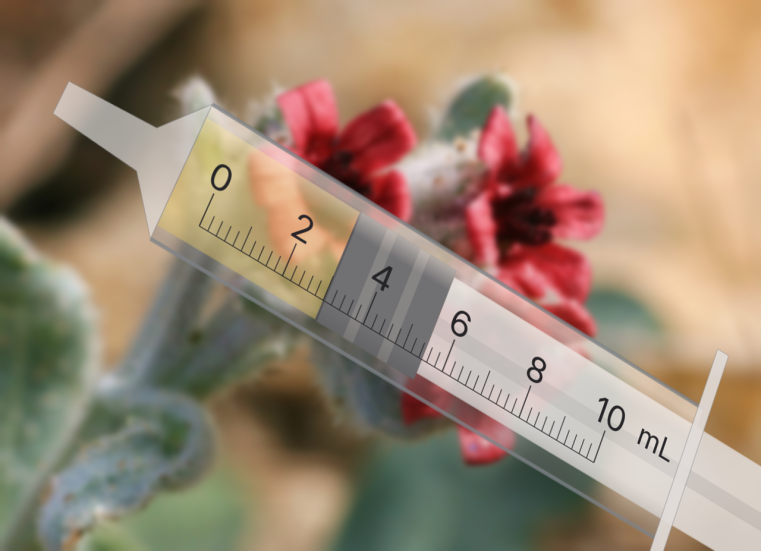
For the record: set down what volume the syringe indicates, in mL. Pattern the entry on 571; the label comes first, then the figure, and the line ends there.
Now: 3
